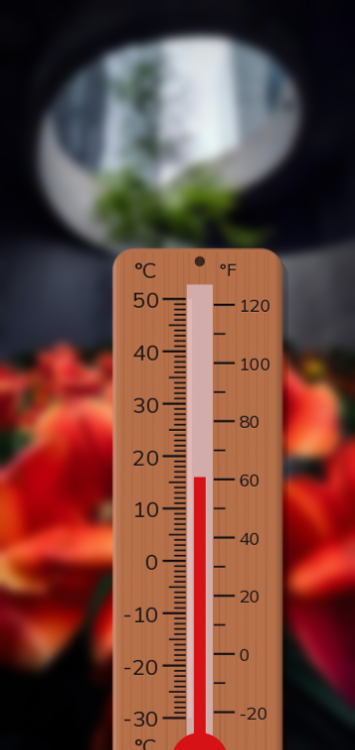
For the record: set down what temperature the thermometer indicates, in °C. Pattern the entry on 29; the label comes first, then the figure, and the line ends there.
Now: 16
